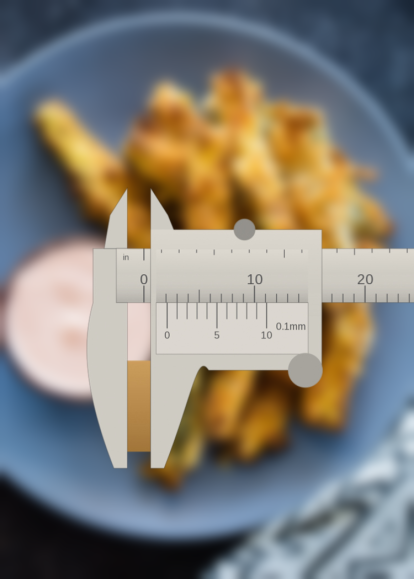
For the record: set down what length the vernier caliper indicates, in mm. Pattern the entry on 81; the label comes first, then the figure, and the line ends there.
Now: 2.1
